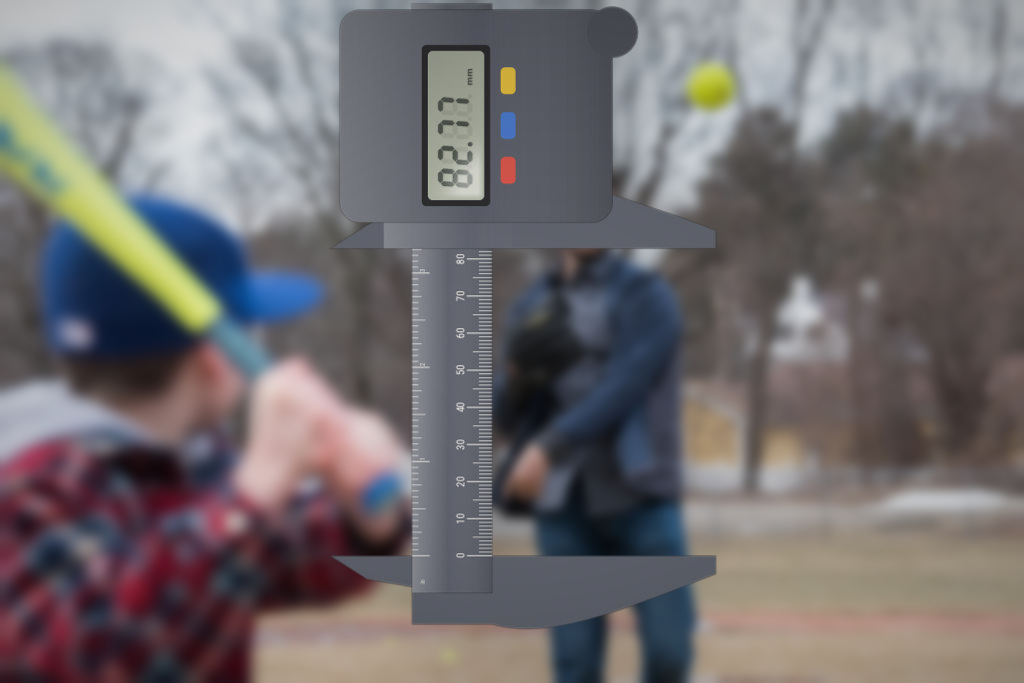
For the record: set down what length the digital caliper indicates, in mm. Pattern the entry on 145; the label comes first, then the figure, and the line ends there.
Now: 82.77
